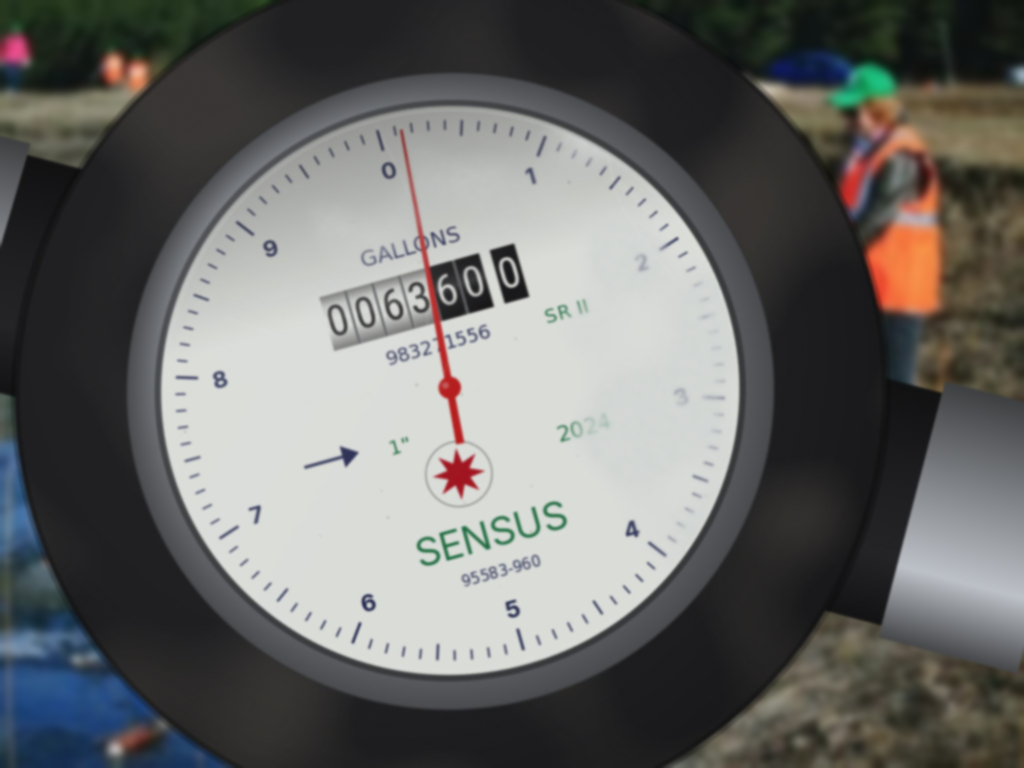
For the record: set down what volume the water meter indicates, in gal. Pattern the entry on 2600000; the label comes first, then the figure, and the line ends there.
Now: 63600.1
